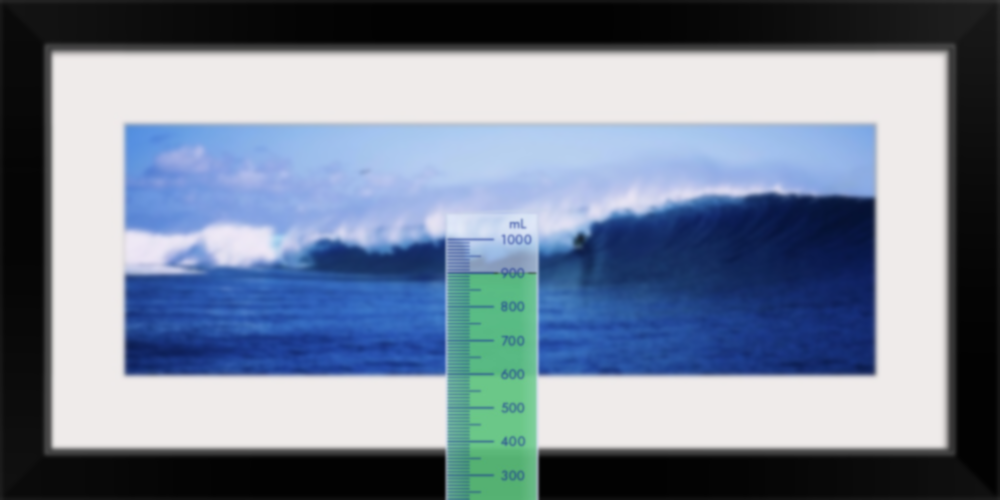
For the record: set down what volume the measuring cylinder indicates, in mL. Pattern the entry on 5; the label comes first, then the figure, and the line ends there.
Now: 900
